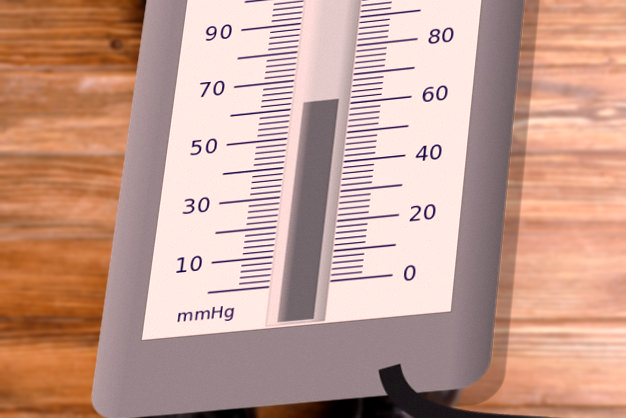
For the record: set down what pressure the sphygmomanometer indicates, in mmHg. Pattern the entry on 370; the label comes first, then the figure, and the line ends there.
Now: 62
